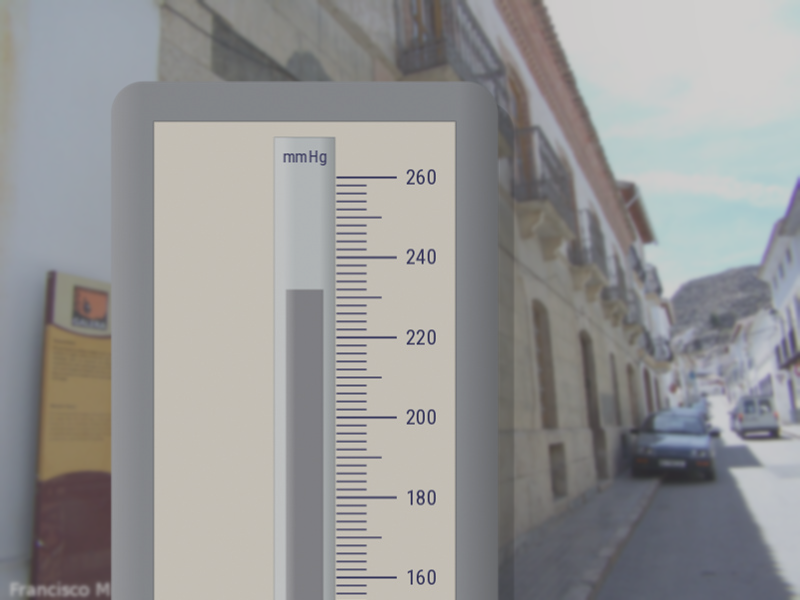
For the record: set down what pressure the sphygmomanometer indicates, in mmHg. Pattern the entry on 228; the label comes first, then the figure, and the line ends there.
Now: 232
